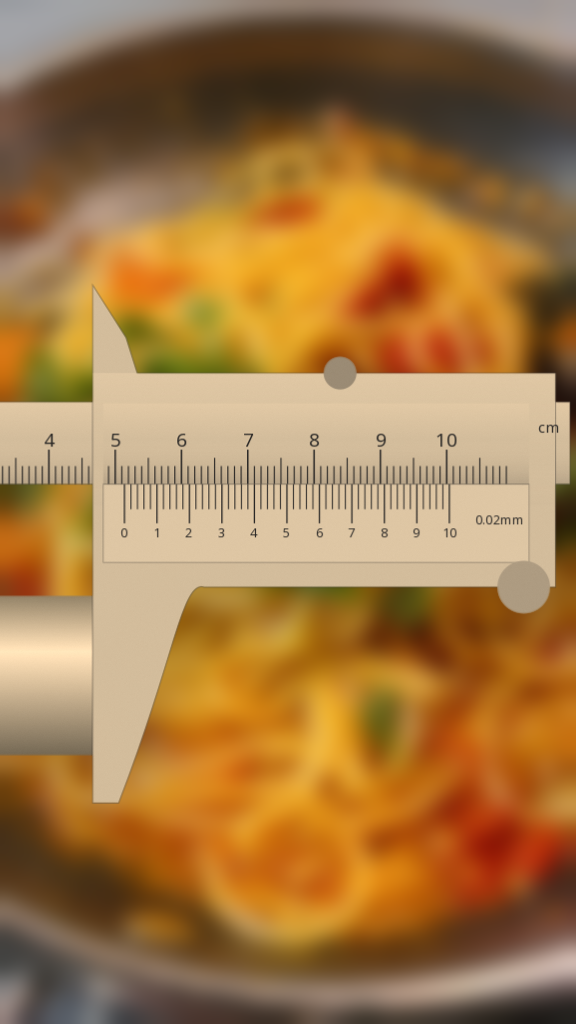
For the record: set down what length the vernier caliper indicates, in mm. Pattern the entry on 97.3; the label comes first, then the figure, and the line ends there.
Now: 51.4
